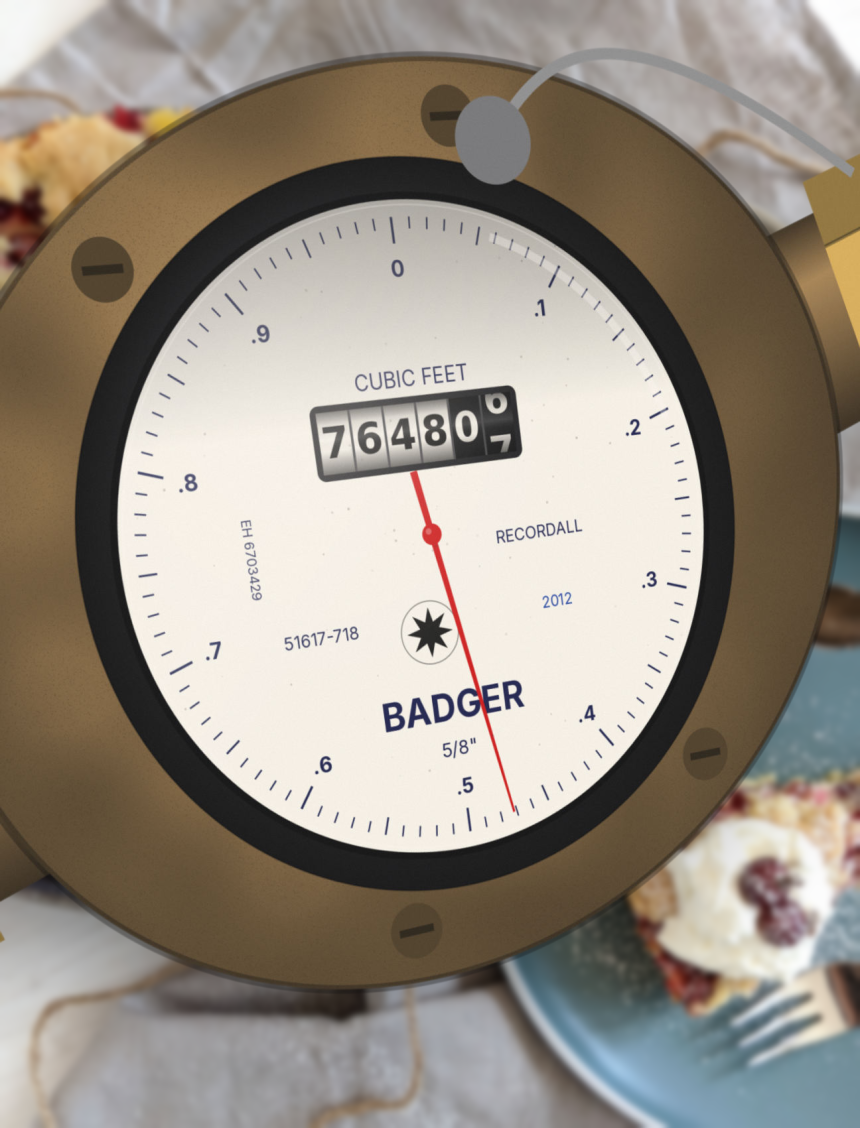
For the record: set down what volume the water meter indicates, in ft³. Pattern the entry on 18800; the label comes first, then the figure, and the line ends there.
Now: 764806.47
